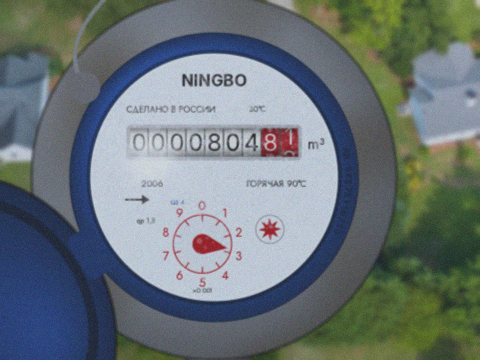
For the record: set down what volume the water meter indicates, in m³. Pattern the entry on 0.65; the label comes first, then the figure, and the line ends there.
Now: 804.812
